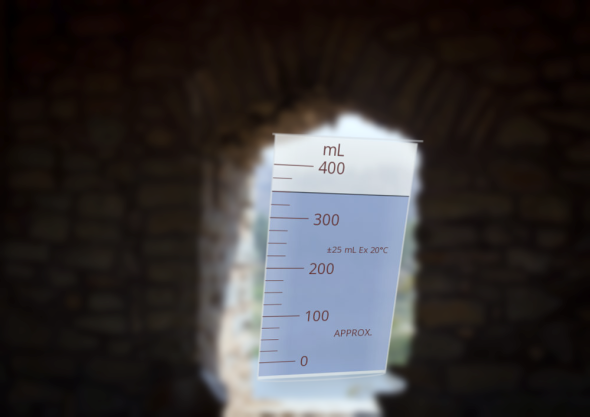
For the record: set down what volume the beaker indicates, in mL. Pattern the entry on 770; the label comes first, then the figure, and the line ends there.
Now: 350
